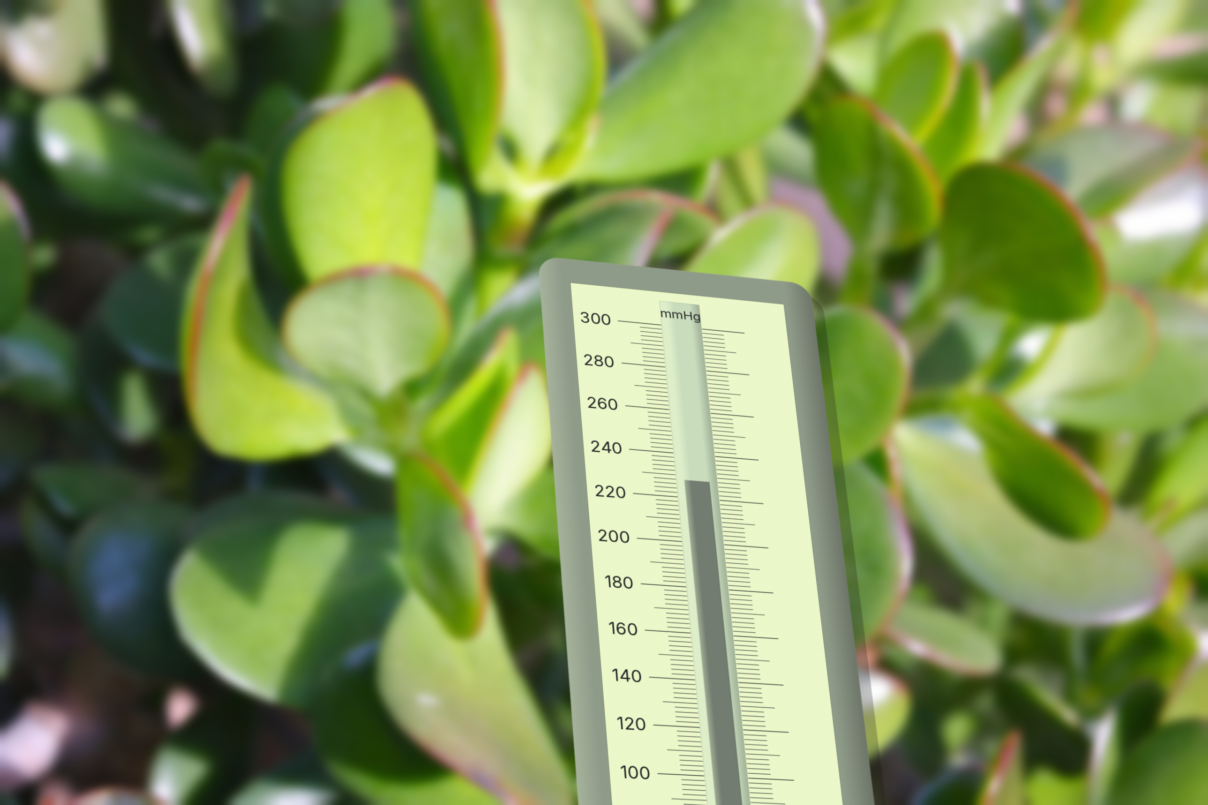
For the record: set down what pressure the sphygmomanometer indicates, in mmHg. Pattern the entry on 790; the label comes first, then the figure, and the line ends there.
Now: 228
